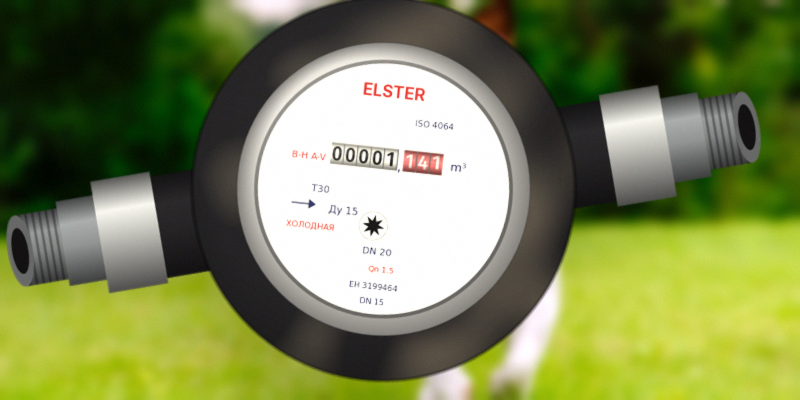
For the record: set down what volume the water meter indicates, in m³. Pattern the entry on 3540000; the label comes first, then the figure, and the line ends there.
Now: 1.141
